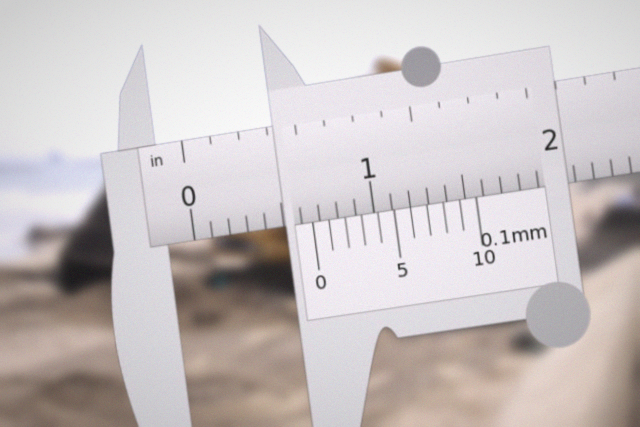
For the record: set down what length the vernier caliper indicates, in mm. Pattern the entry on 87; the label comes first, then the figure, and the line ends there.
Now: 6.6
